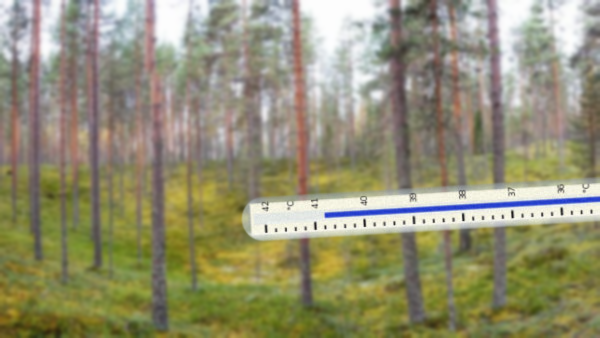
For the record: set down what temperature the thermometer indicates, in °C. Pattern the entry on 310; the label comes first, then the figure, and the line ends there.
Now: 40.8
